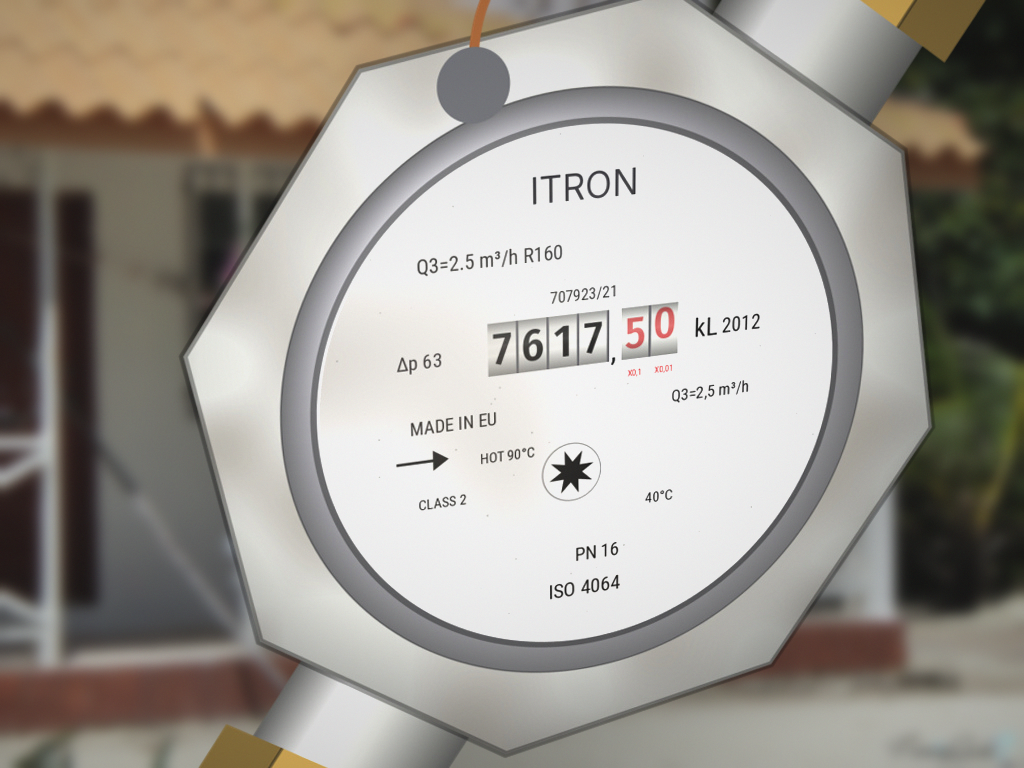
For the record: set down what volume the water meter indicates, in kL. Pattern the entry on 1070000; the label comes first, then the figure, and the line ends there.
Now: 7617.50
